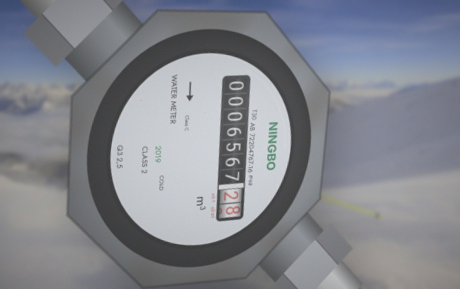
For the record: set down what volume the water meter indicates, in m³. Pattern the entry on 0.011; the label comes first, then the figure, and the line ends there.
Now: 6567.28
